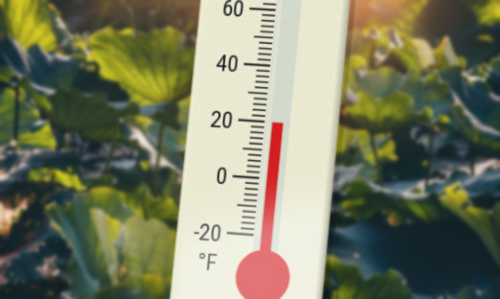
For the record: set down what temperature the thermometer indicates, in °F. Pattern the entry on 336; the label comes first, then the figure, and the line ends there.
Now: 20
